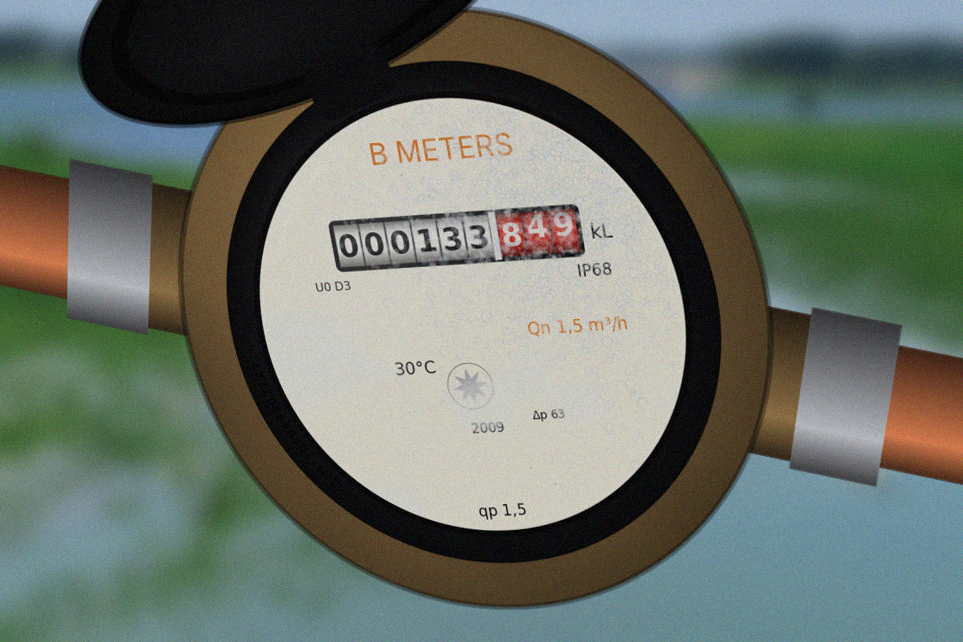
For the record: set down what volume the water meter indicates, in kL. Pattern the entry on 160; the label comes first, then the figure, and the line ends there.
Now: 133.849
